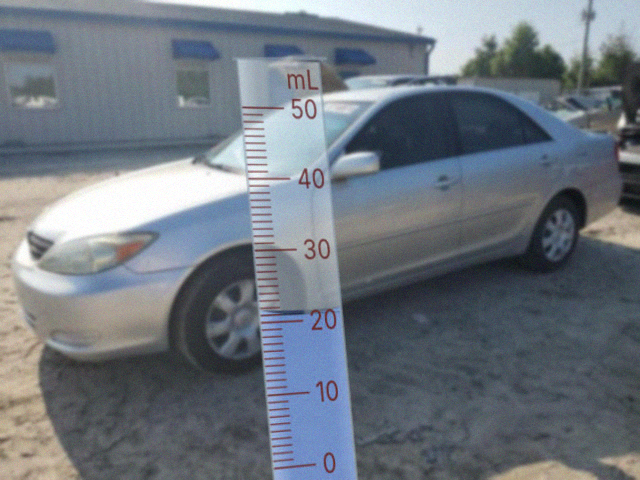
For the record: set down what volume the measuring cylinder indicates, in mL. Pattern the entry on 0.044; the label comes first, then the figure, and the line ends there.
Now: 21
